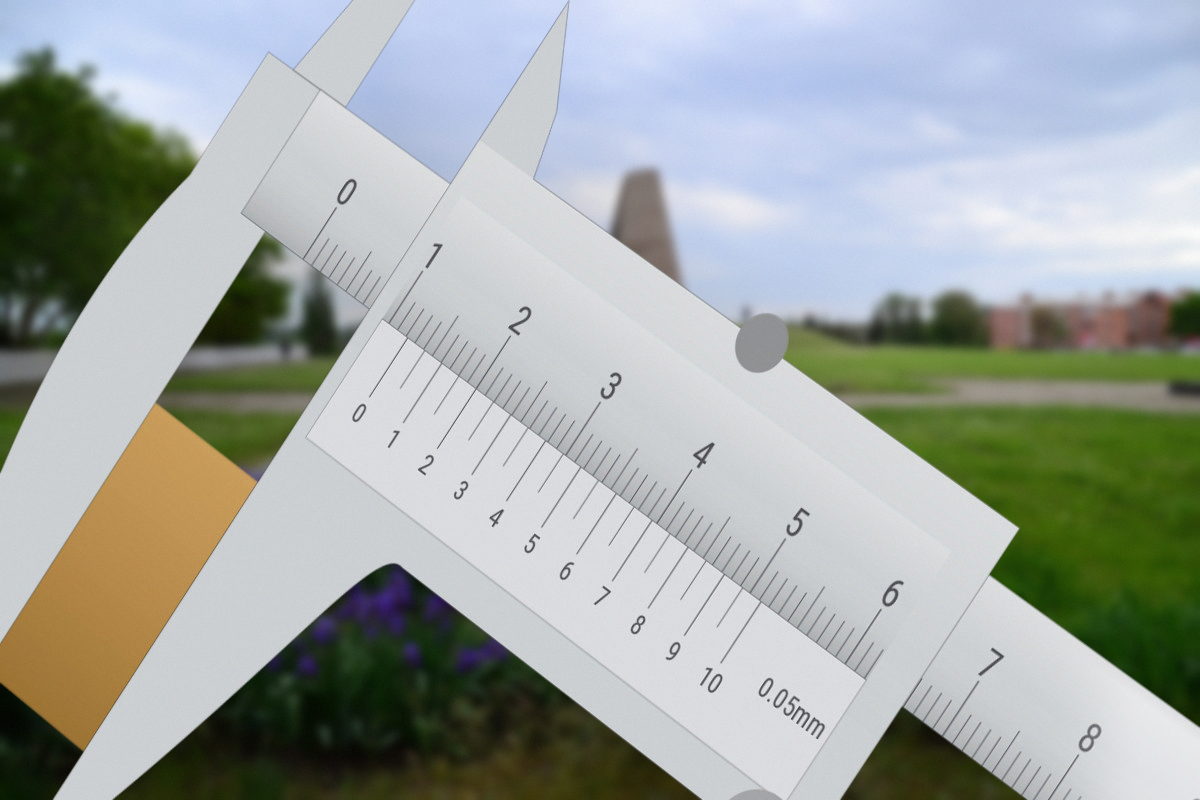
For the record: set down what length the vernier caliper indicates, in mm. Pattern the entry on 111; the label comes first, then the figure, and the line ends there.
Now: 12.2
